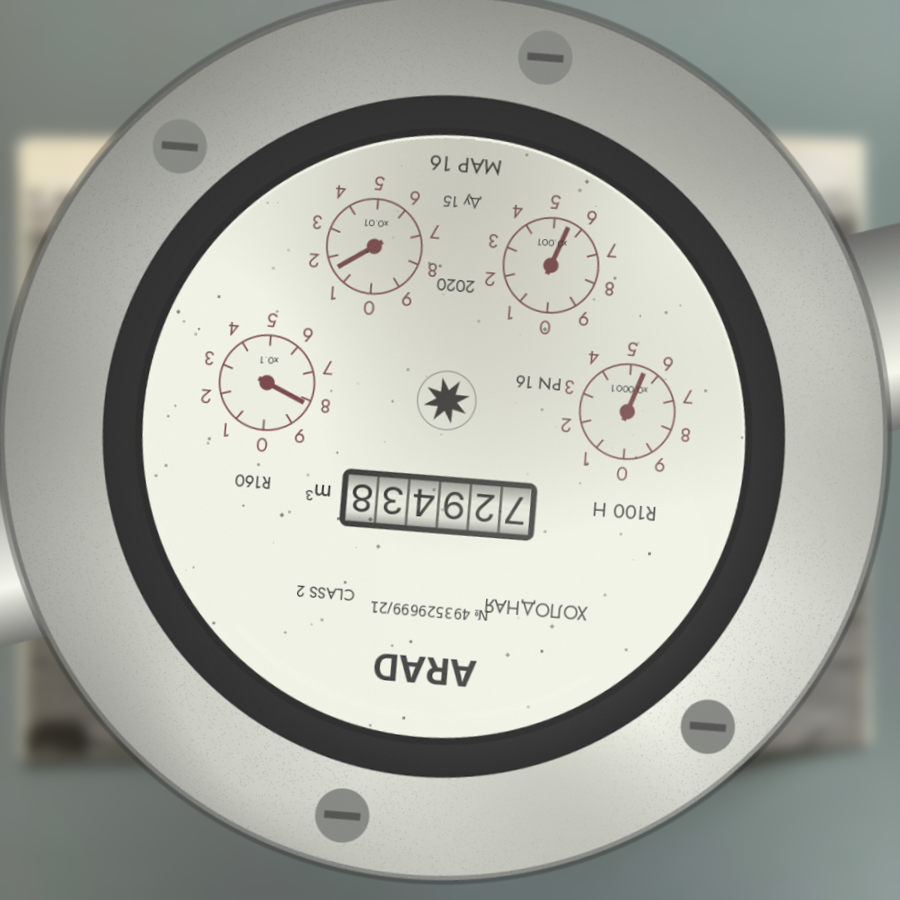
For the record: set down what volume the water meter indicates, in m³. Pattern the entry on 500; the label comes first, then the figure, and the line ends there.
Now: 729438.8155
